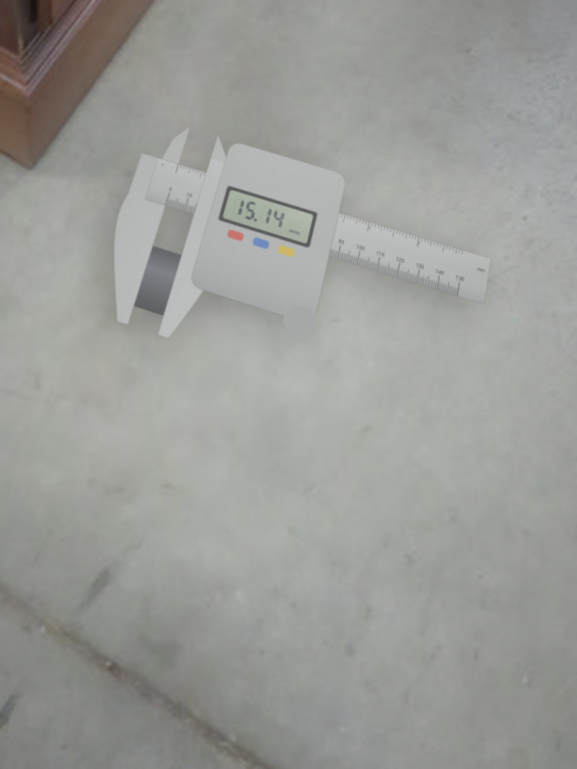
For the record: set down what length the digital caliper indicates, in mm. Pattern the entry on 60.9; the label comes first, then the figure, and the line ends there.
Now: 15.14
